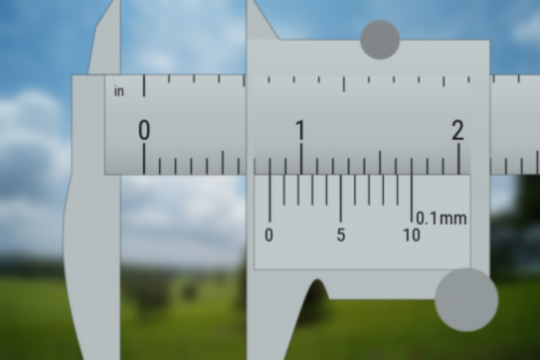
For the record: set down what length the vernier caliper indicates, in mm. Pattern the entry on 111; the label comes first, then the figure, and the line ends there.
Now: 8.0
